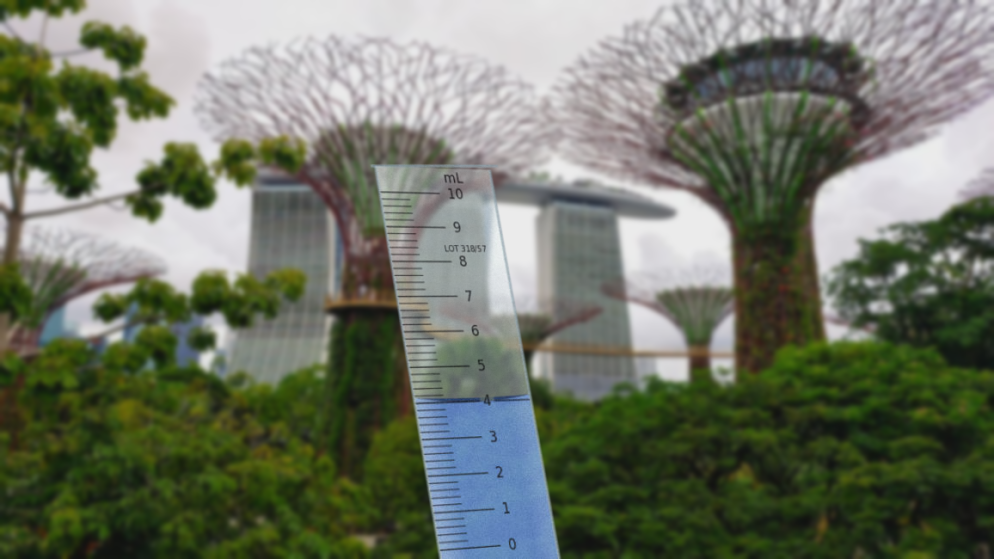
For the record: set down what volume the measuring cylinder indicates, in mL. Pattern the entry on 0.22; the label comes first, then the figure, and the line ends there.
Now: 4
